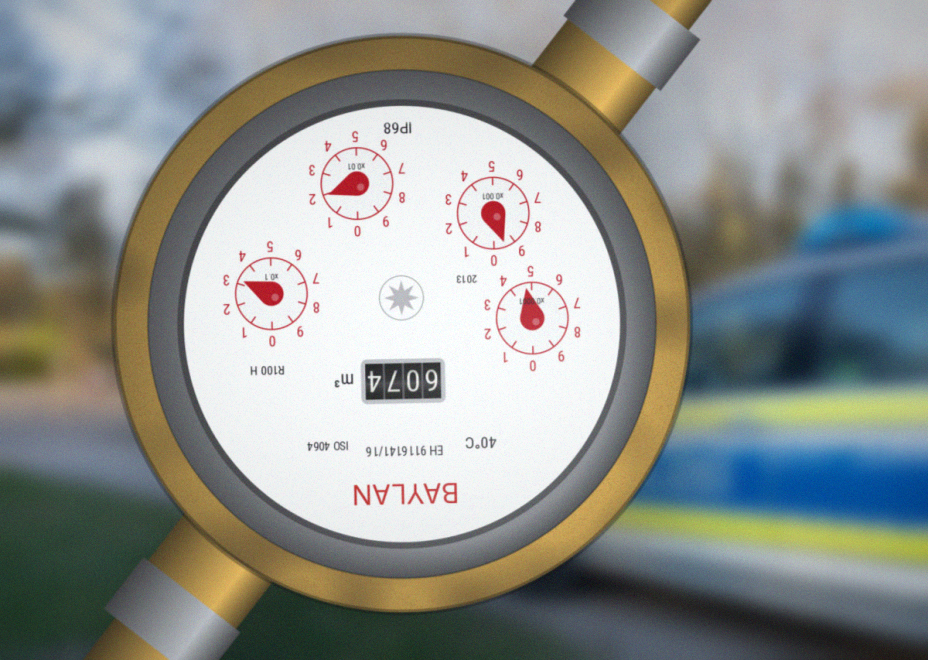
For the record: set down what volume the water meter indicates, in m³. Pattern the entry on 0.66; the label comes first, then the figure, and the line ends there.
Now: 6074.3194
